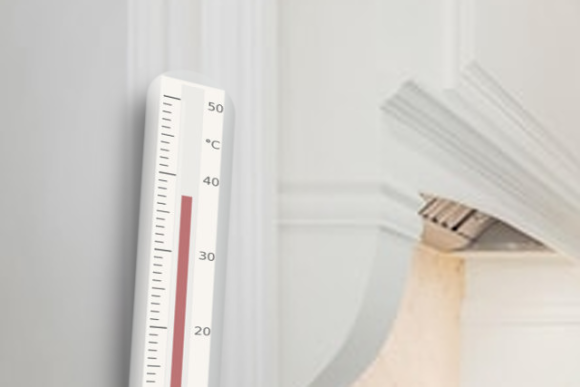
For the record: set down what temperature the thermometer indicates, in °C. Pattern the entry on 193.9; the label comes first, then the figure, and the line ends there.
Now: 37.5
